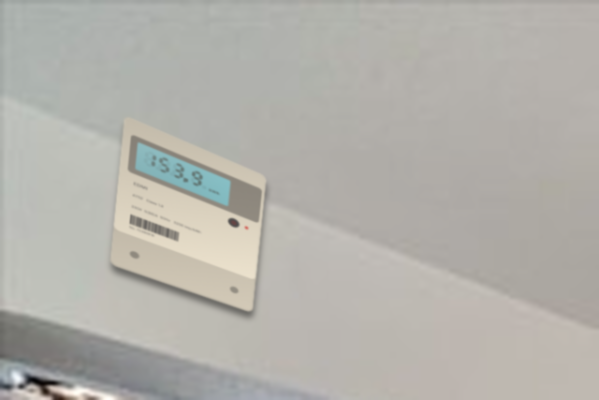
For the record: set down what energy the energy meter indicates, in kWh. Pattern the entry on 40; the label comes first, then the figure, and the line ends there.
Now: 153.9
